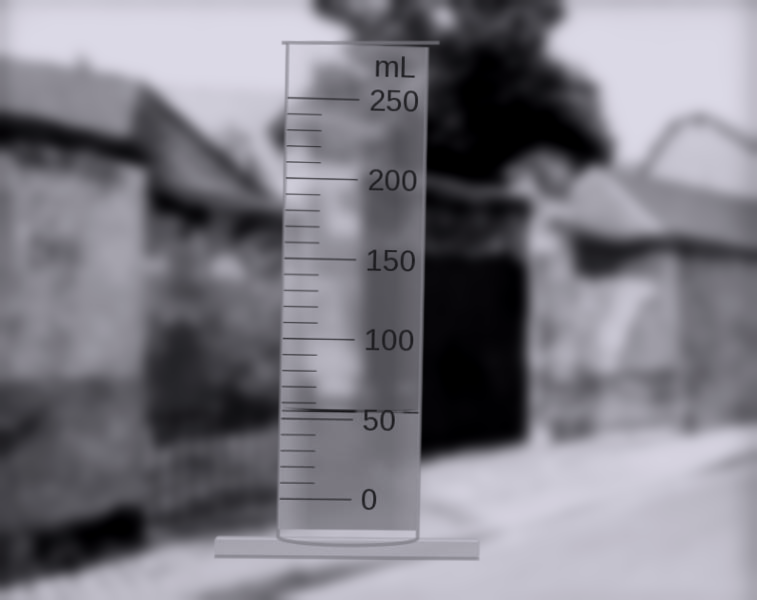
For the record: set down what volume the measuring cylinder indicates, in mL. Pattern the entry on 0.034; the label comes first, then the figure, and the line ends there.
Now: 55
